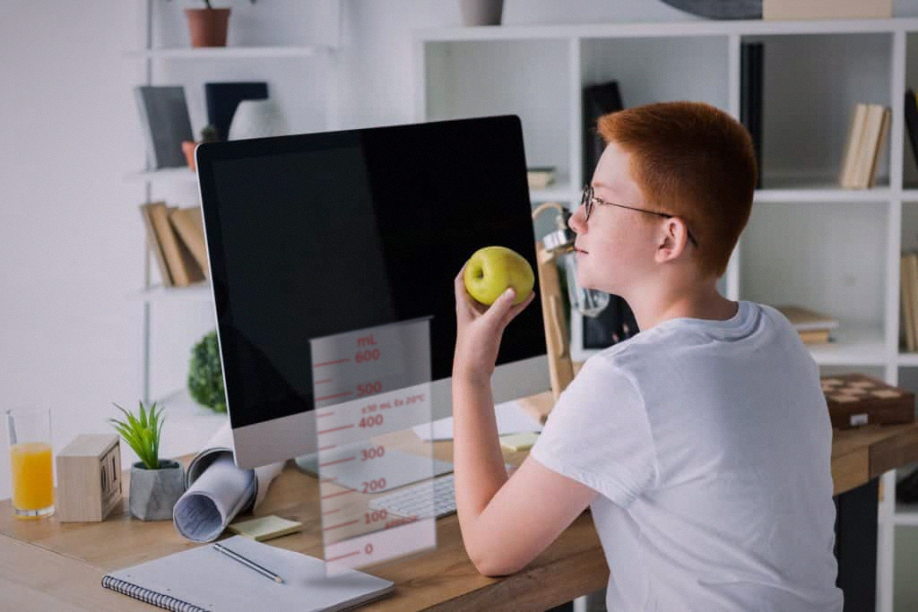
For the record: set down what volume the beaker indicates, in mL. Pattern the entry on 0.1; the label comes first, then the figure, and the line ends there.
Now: 50
